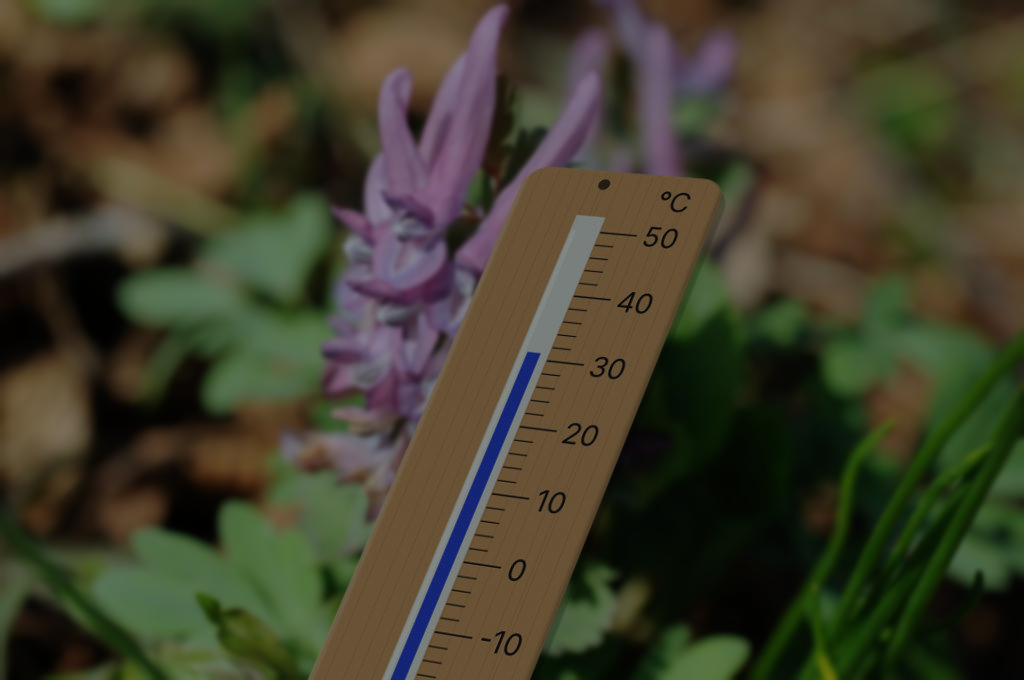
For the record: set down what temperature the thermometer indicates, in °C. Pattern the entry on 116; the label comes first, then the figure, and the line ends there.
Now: 31
